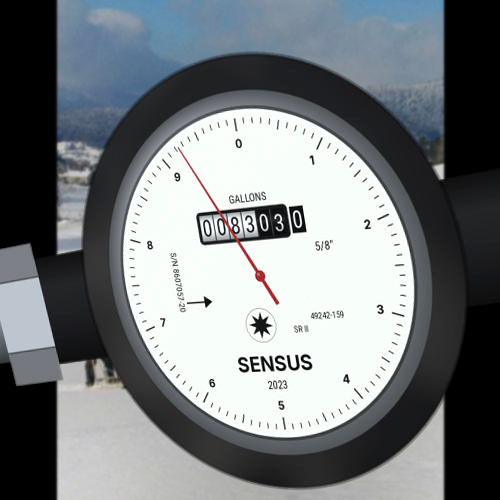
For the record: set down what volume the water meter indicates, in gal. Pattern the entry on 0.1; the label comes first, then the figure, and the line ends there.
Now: 83029.2
